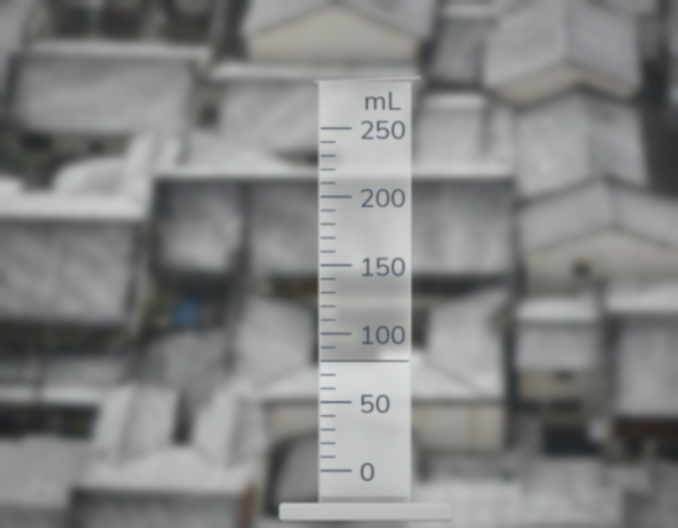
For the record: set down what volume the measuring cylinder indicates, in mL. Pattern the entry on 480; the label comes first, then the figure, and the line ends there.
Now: 80
